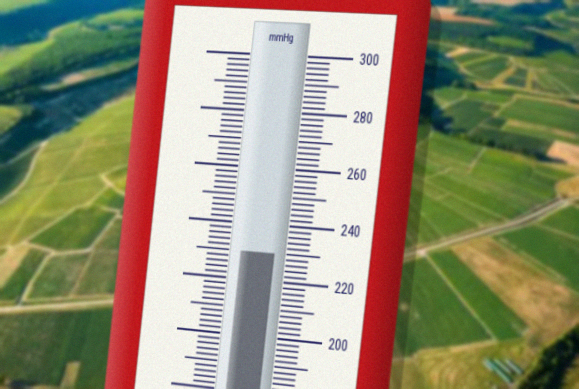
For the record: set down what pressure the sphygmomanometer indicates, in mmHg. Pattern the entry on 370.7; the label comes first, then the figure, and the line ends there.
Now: 230
